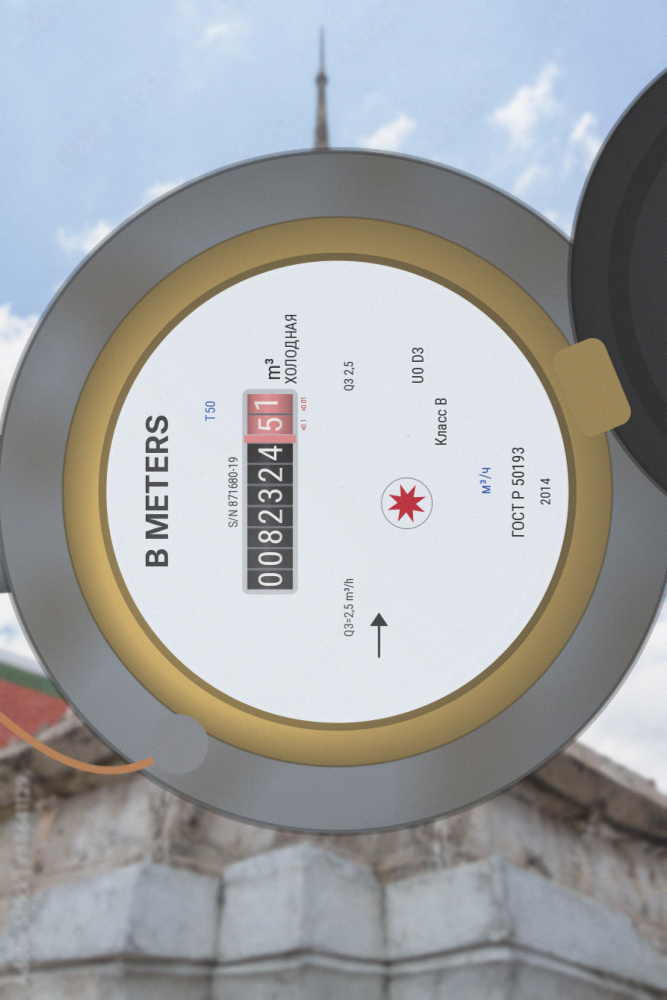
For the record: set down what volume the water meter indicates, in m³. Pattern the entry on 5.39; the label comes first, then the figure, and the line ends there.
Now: 82324.51
